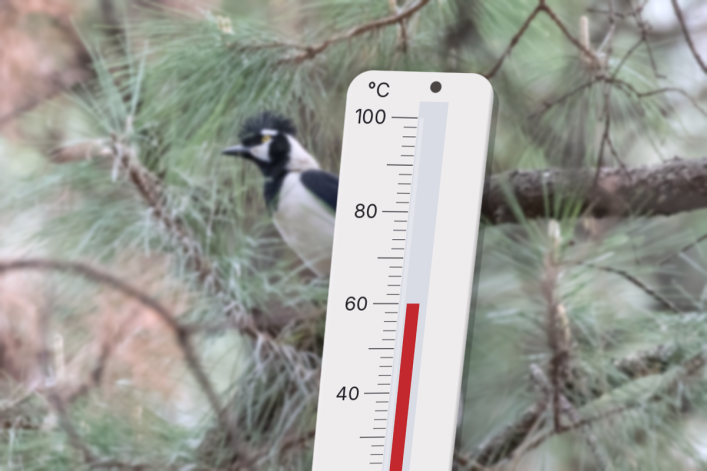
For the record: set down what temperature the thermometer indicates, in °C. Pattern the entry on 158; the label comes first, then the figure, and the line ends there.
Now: 60
